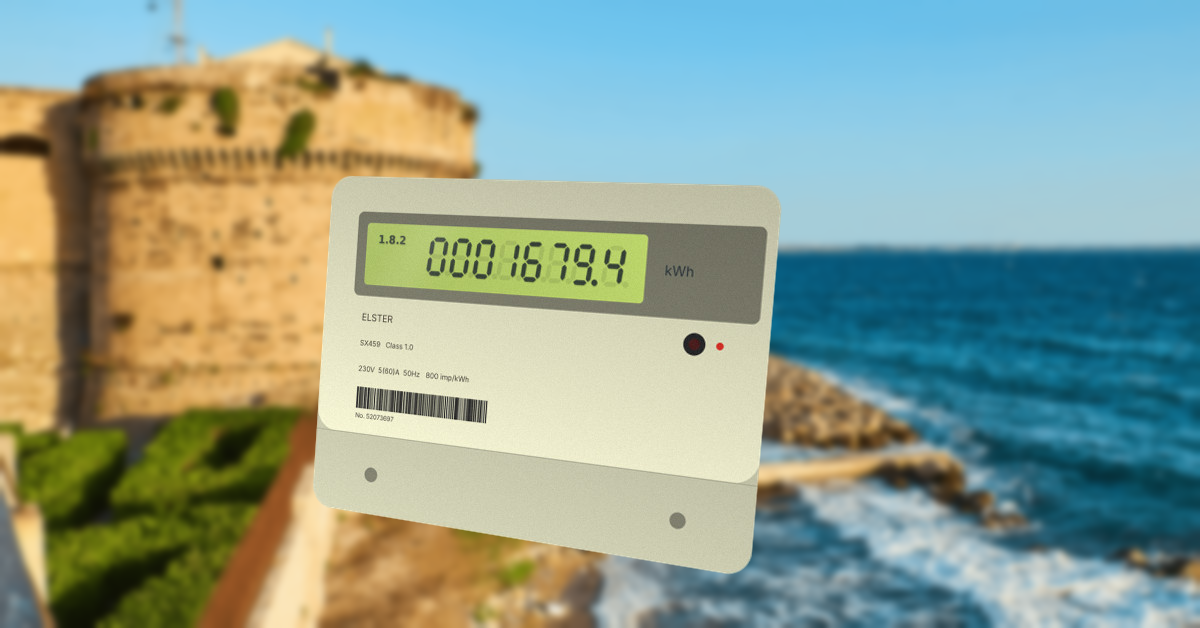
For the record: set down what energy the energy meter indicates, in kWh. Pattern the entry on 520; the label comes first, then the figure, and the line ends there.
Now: 1679.4
